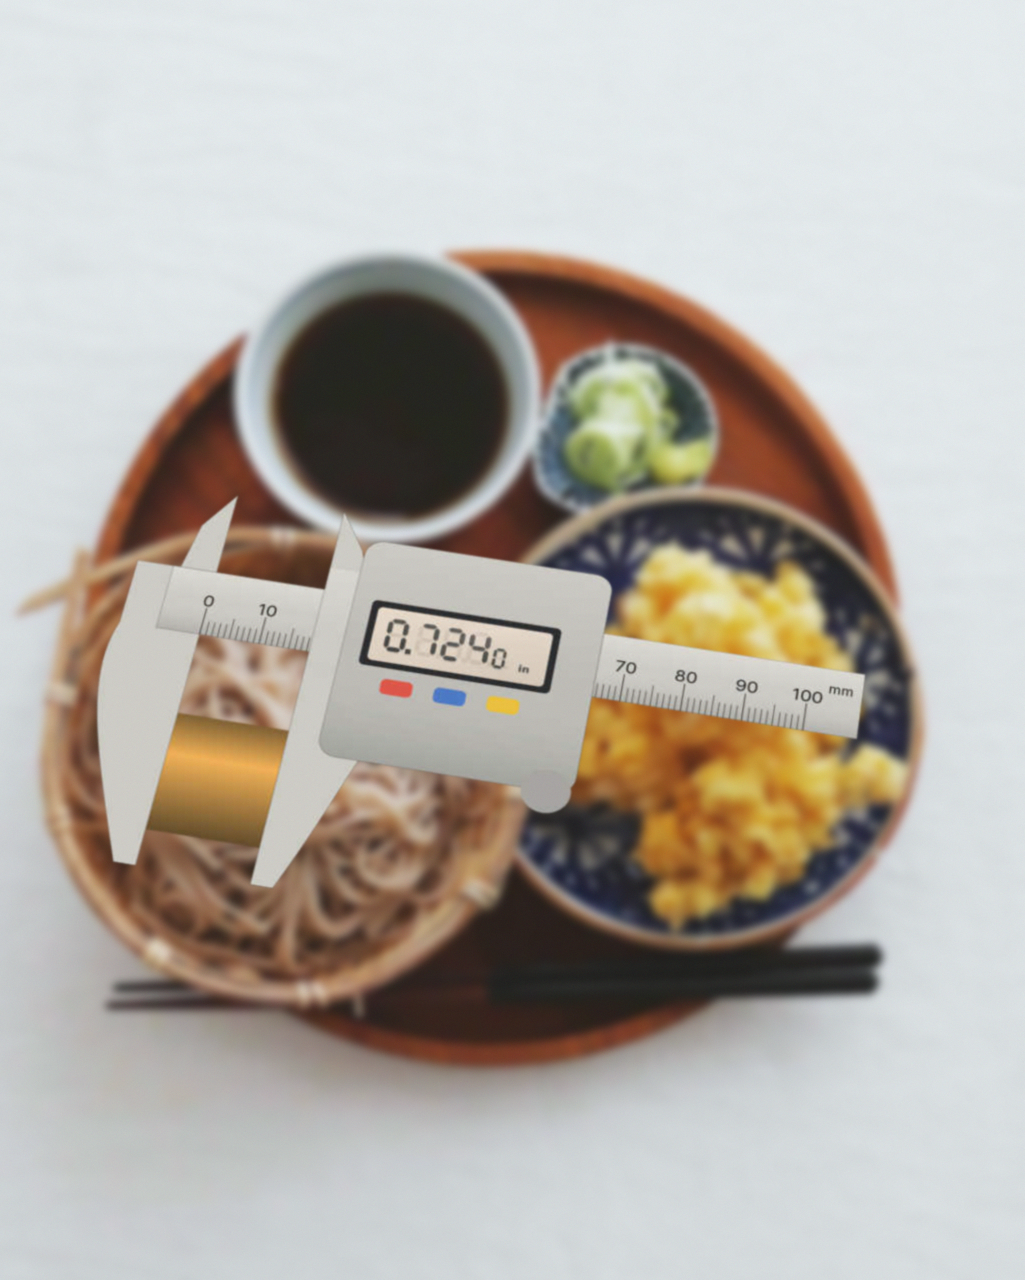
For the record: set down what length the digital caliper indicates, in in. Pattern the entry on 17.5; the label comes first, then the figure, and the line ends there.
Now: 0.7240
